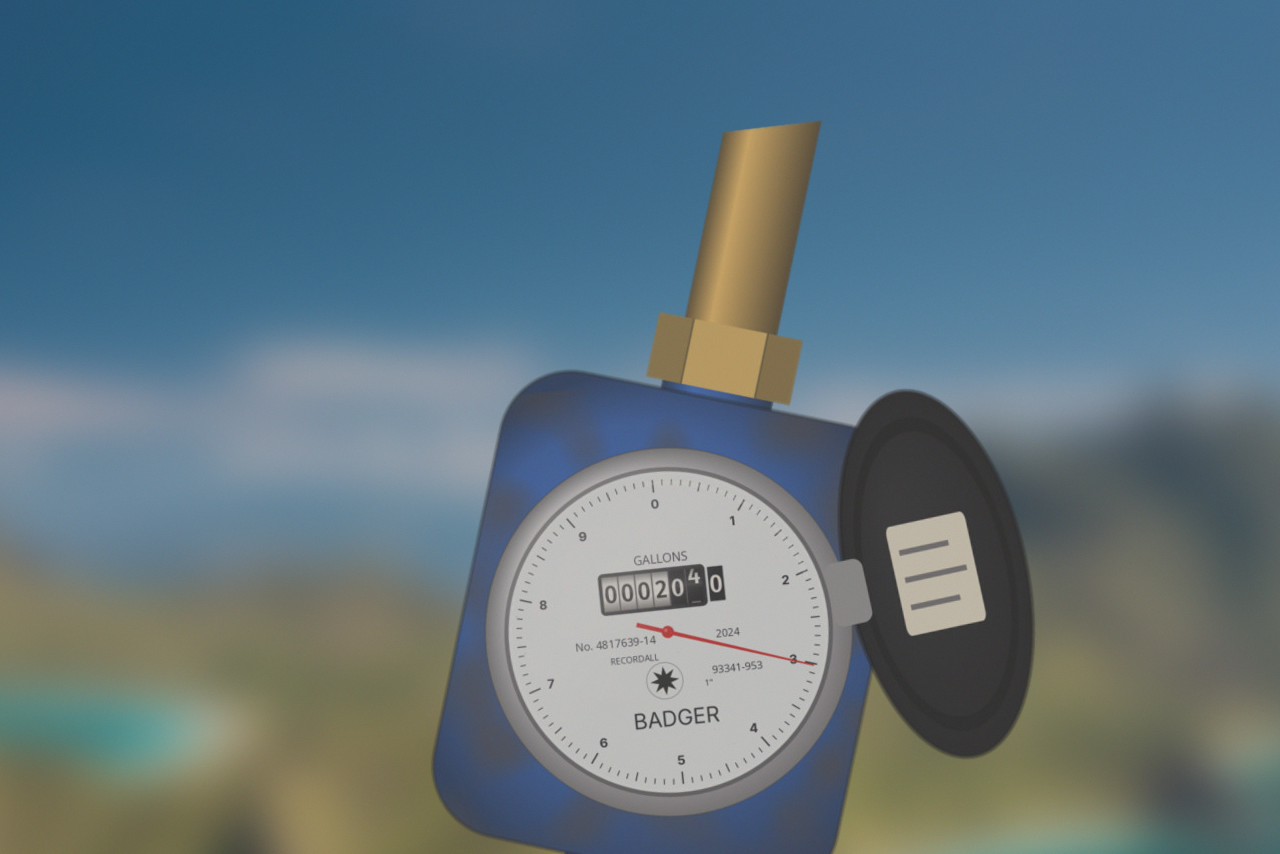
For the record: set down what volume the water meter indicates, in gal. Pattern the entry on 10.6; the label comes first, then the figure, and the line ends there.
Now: 2043.0
